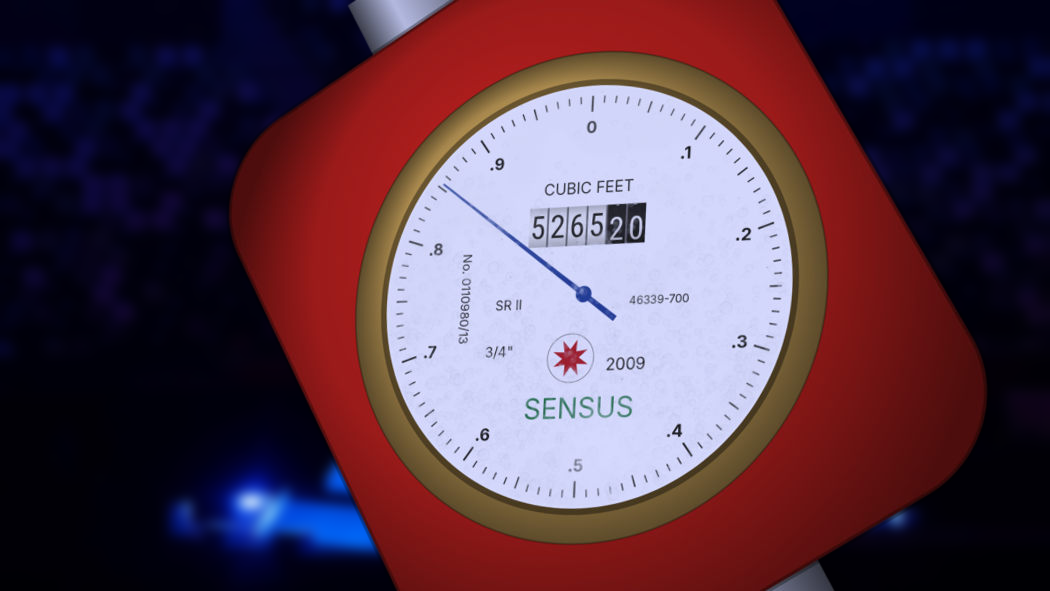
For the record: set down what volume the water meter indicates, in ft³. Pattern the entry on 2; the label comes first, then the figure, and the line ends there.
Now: 526519.85
